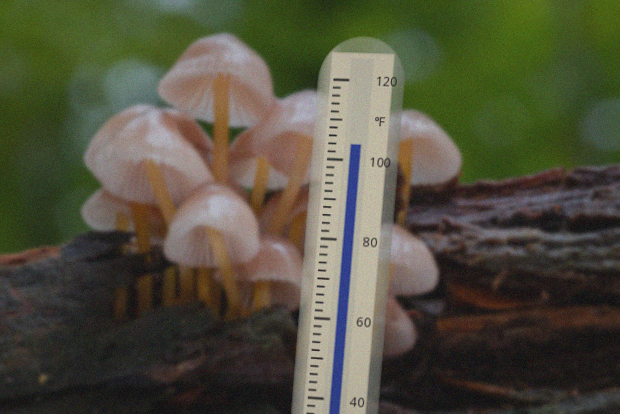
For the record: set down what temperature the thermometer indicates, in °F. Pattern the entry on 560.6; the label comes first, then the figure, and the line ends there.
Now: 104
